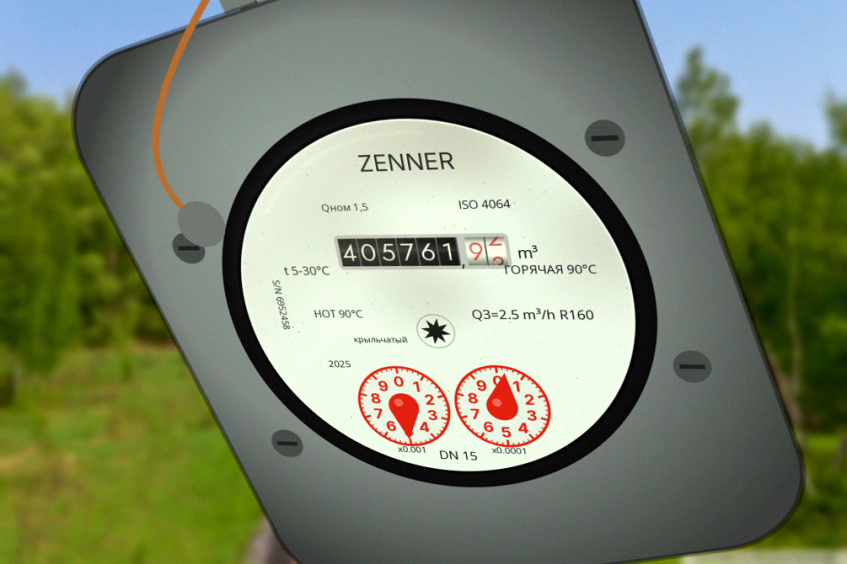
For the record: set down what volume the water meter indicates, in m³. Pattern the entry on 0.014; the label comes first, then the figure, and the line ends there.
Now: 405761.9250
